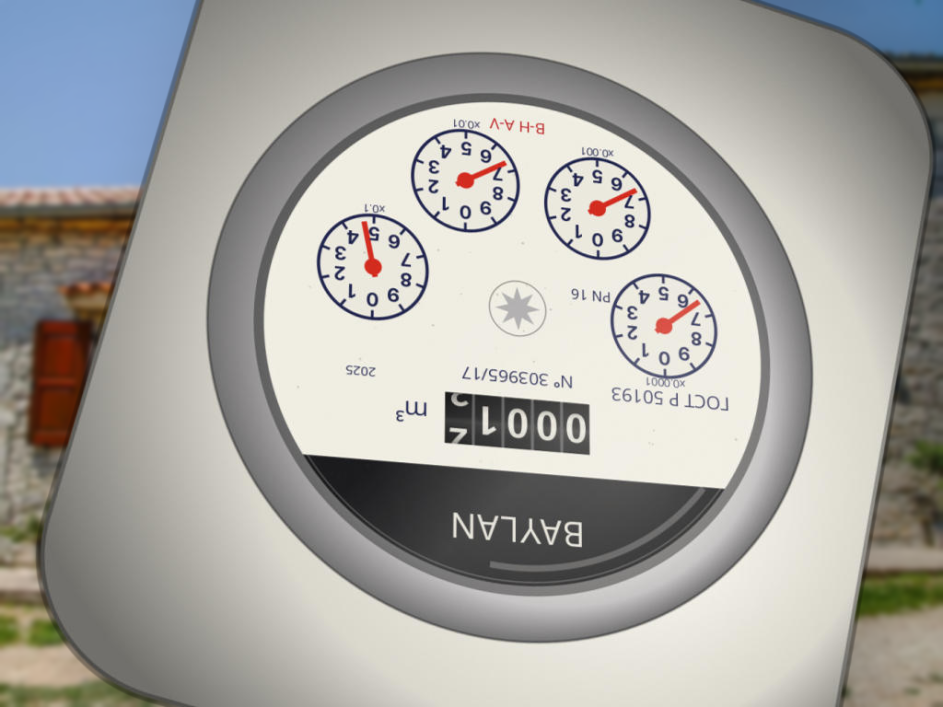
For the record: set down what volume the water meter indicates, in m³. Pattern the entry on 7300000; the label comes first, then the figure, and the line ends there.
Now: 12.4666
